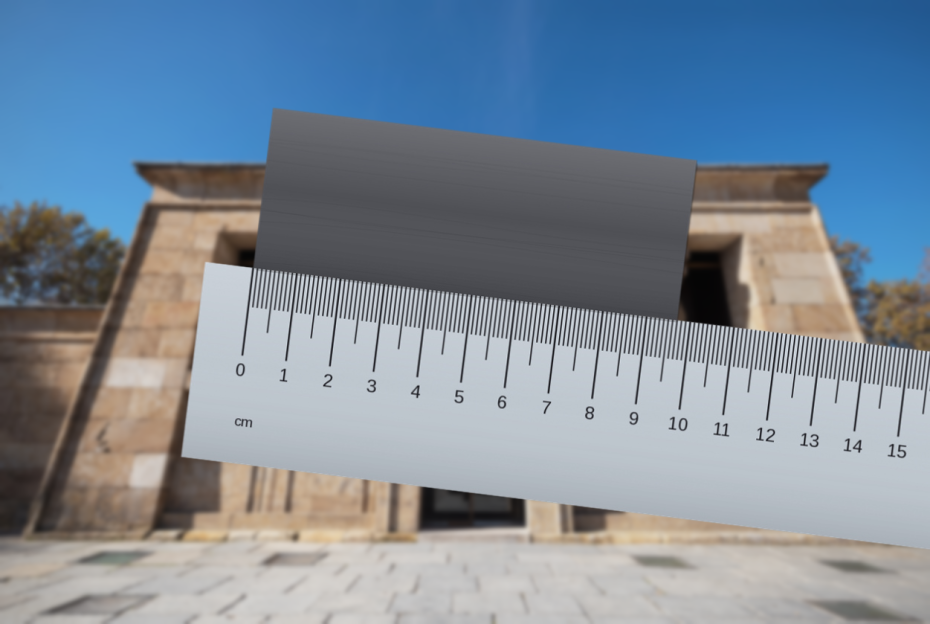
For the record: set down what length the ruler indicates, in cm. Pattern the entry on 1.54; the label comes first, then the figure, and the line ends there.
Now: 9.7
